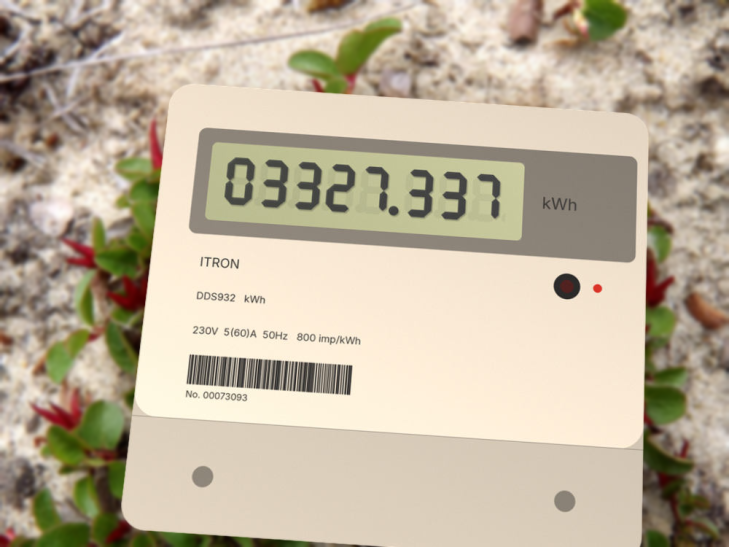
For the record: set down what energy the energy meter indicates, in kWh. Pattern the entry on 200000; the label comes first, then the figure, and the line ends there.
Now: 3327.337
